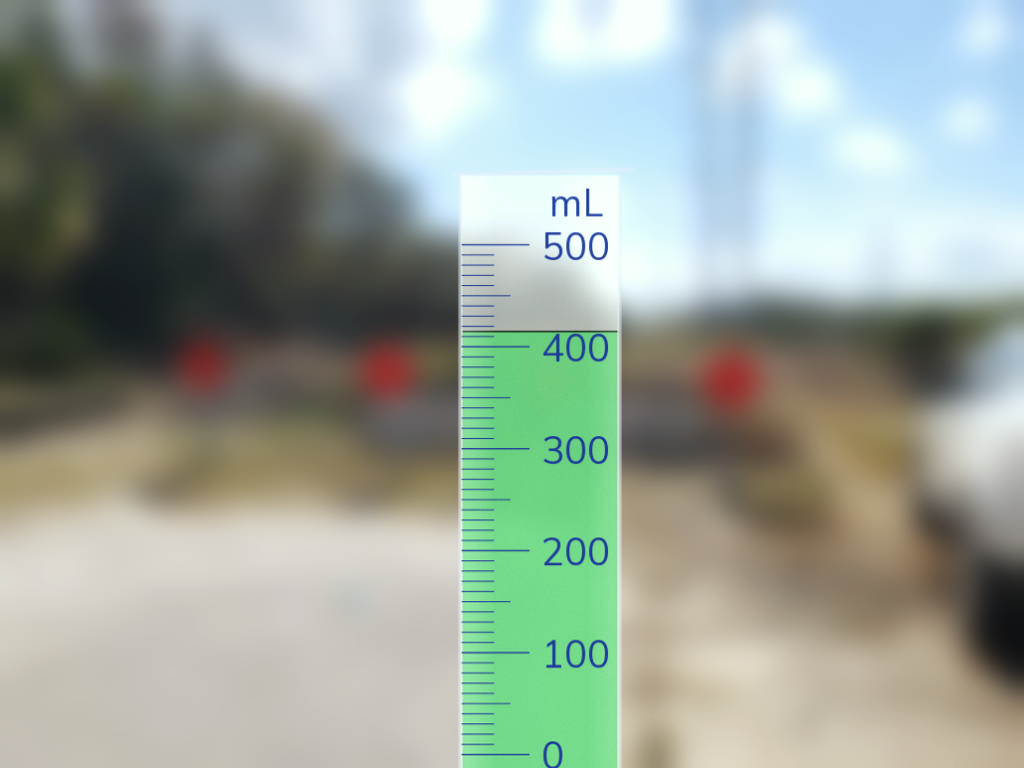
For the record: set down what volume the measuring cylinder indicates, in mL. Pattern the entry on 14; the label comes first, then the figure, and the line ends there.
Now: 415
